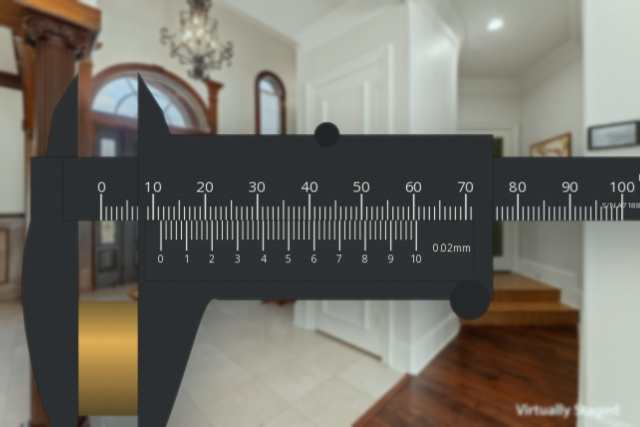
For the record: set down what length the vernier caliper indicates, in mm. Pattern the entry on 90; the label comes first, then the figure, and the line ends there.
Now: 11.5
